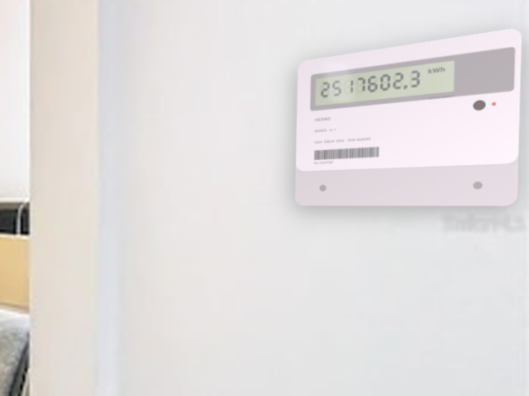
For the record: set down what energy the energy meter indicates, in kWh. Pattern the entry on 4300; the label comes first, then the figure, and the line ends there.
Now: 2517602.3
